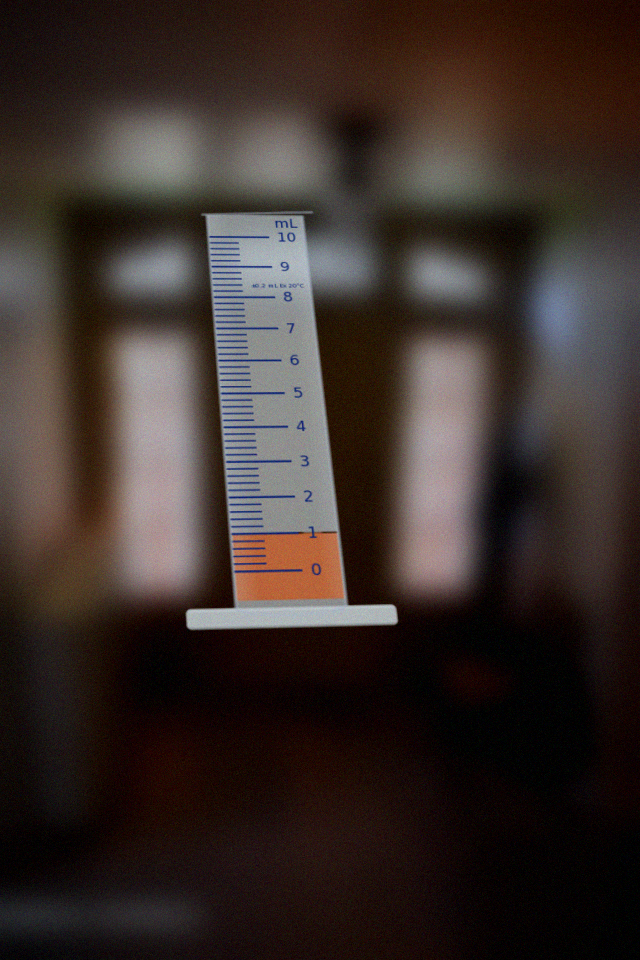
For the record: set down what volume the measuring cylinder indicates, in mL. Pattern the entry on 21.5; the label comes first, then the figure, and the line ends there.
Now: 1
